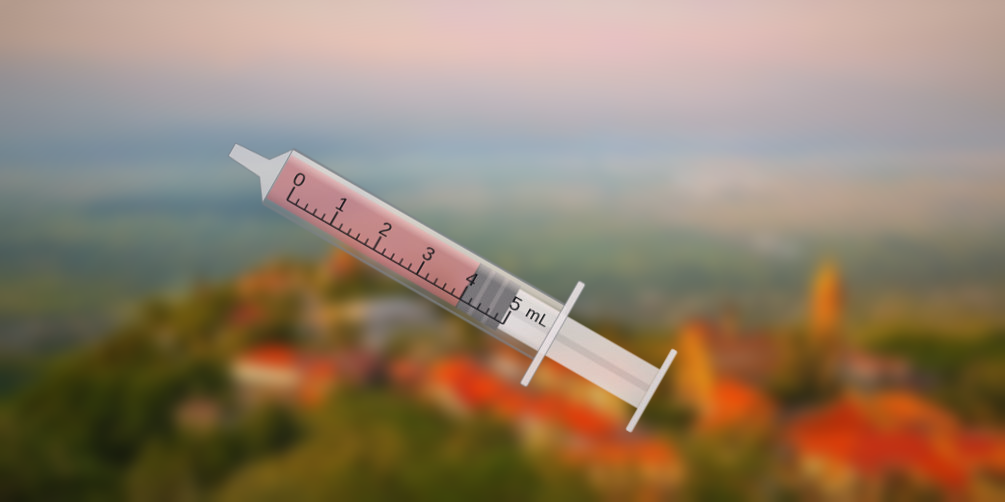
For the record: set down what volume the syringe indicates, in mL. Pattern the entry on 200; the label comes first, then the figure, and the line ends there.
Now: 4
